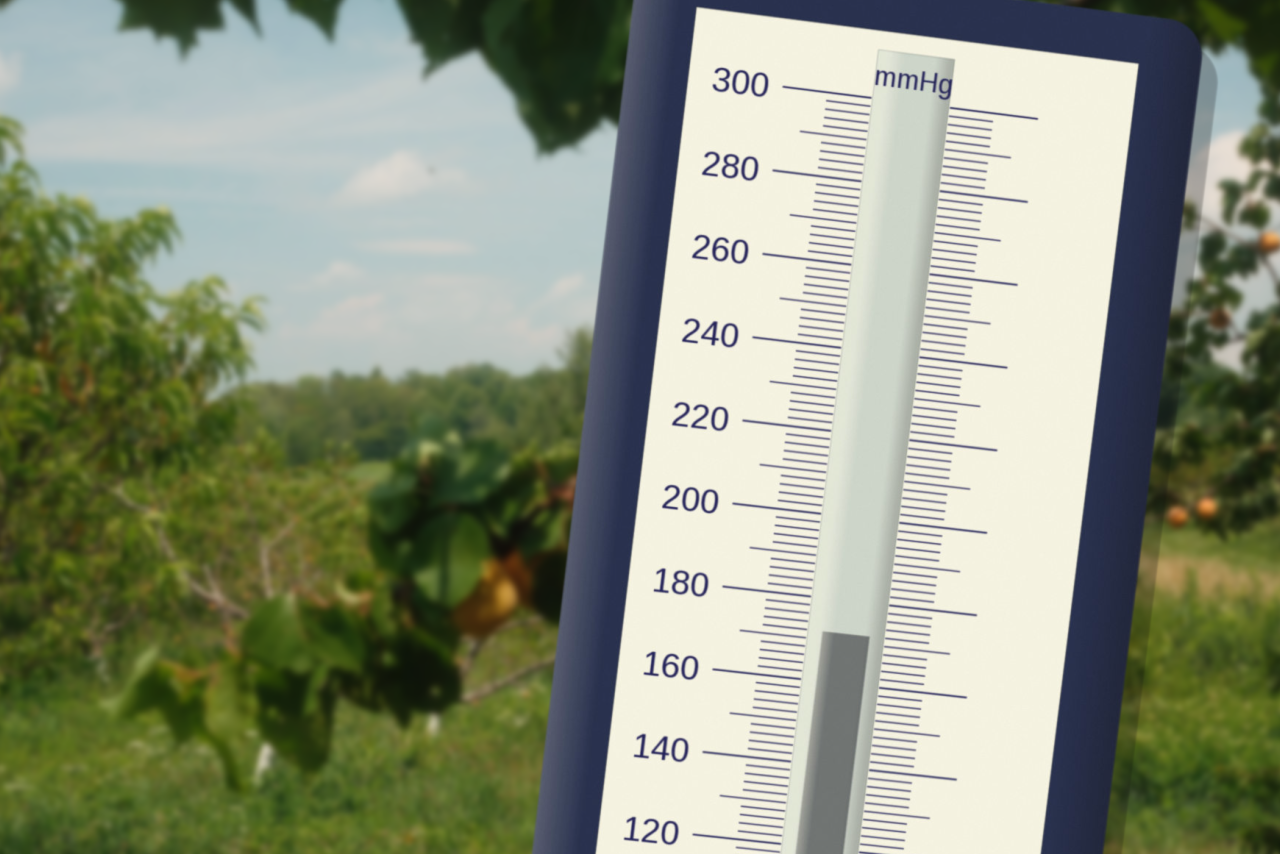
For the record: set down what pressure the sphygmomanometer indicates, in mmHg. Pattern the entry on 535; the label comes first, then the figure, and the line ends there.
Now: 172
